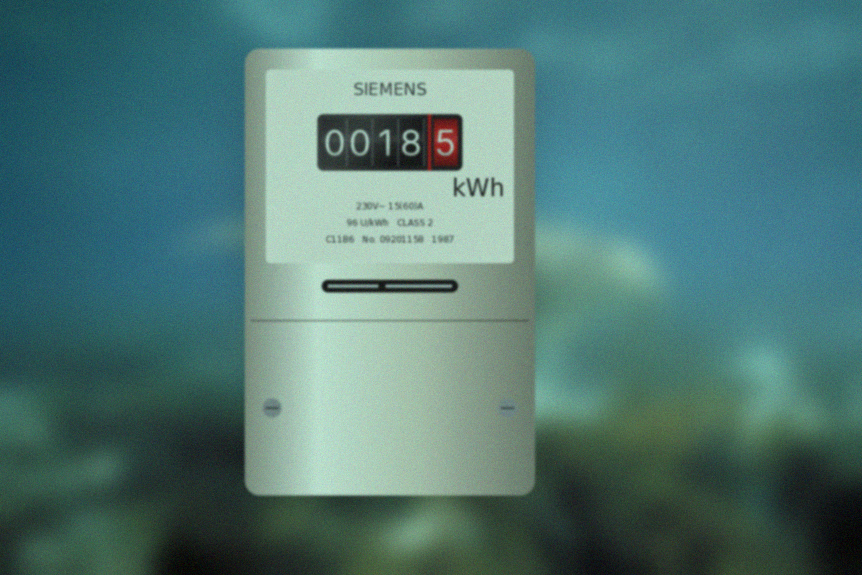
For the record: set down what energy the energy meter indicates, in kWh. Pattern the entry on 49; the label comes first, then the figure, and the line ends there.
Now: 18.5
